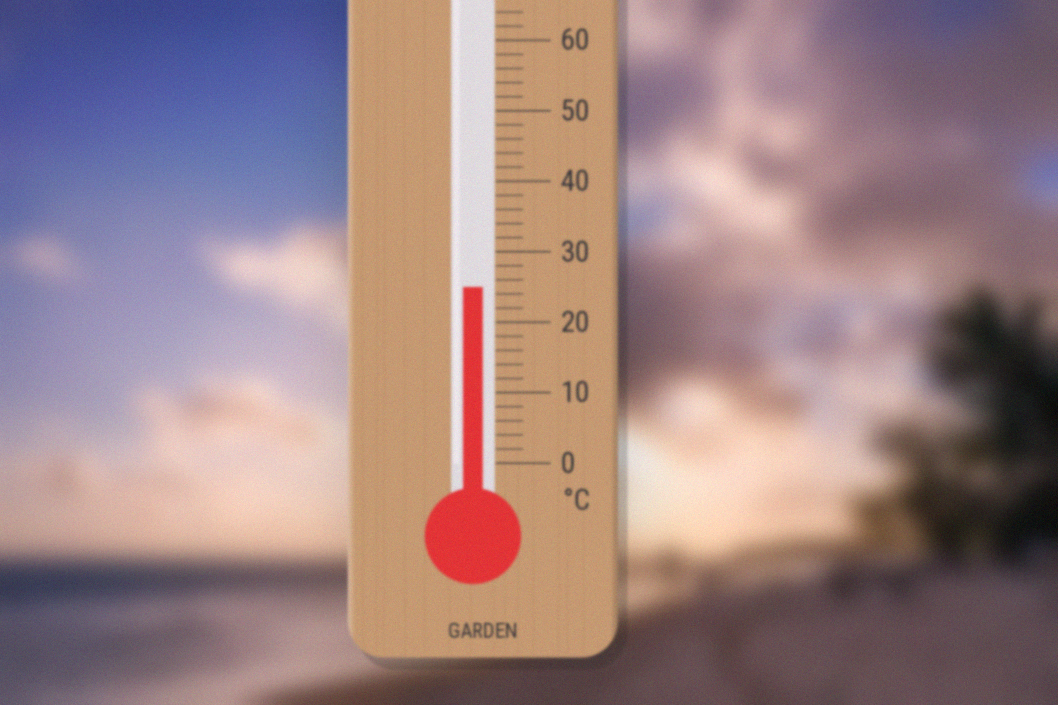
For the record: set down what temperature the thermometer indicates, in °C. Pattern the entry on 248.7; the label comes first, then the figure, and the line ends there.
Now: 25
